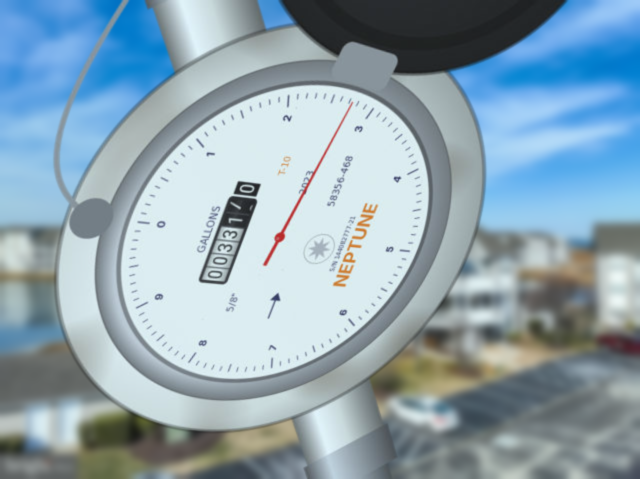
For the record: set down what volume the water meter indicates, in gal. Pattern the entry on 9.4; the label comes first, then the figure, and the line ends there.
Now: 33172.7
